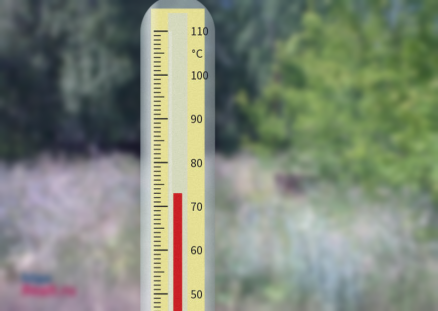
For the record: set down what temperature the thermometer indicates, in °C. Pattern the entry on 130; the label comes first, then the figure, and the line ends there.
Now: 73
